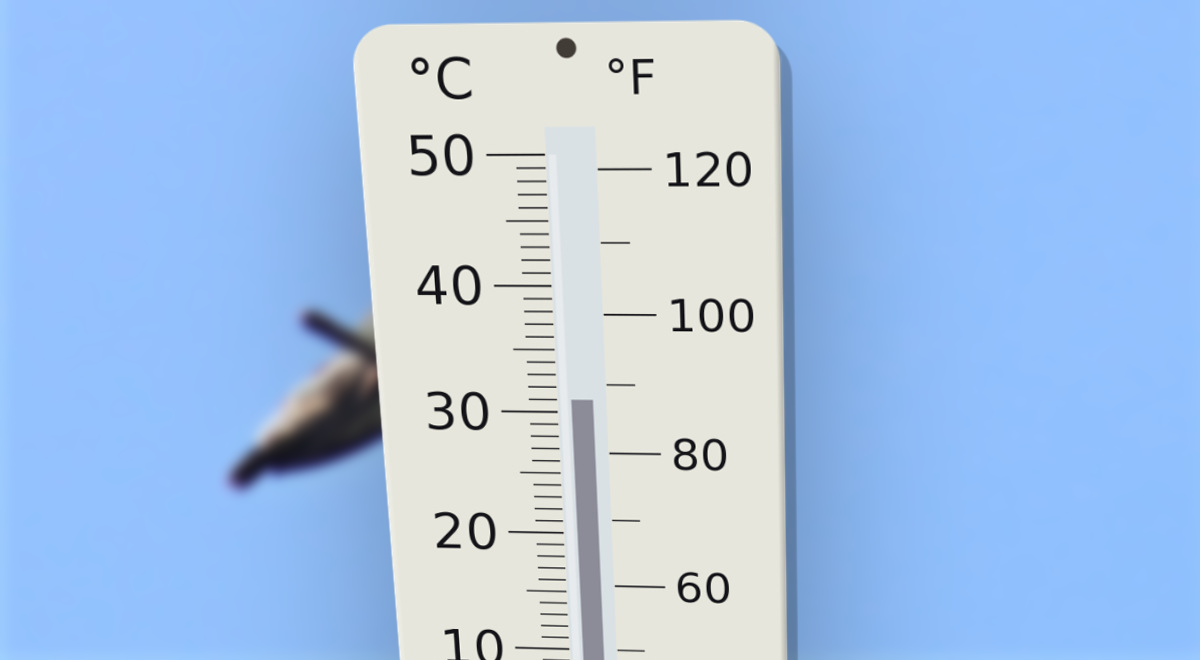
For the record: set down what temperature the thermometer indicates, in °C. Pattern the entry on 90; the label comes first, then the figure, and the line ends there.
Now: 31
